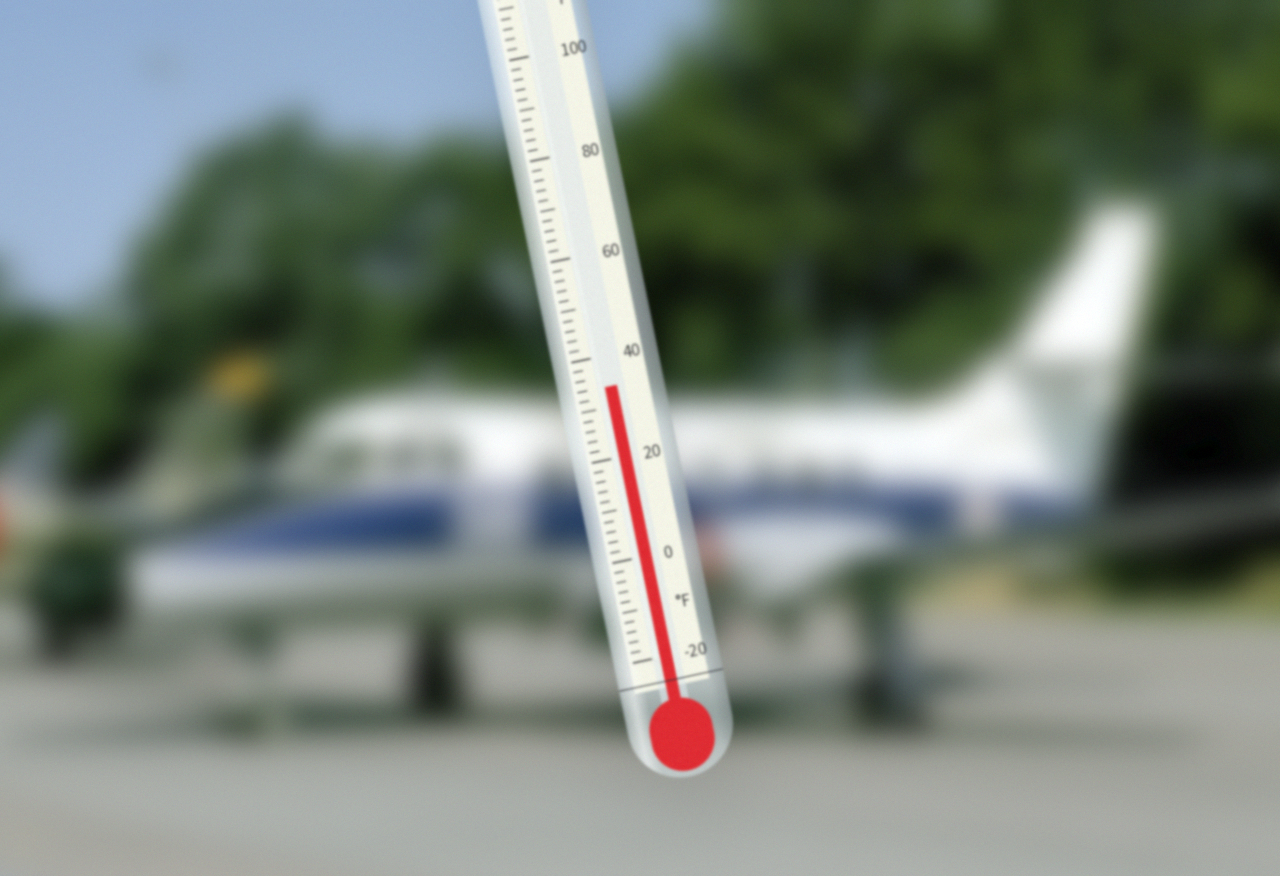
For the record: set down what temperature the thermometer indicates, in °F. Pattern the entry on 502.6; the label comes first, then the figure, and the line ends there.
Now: 34
